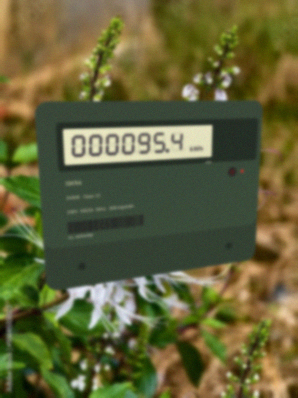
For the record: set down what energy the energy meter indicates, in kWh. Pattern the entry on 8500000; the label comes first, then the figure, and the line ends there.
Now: 95.4
